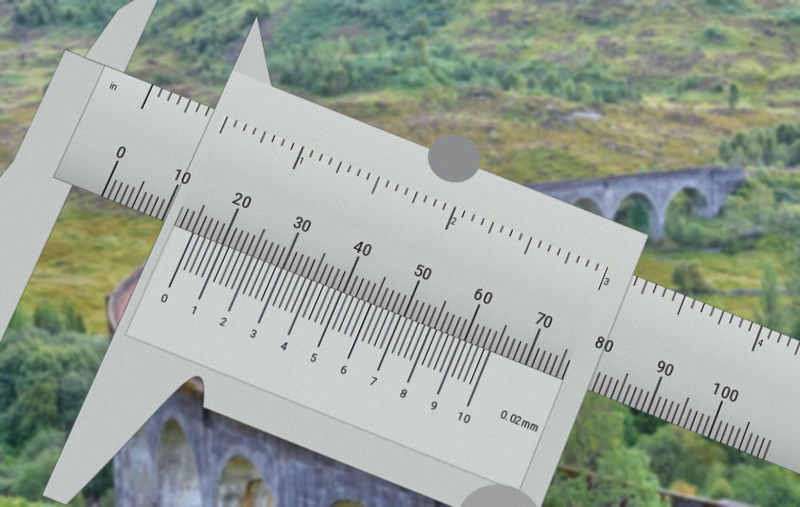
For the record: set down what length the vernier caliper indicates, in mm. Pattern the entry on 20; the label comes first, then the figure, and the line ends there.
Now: 15.2
